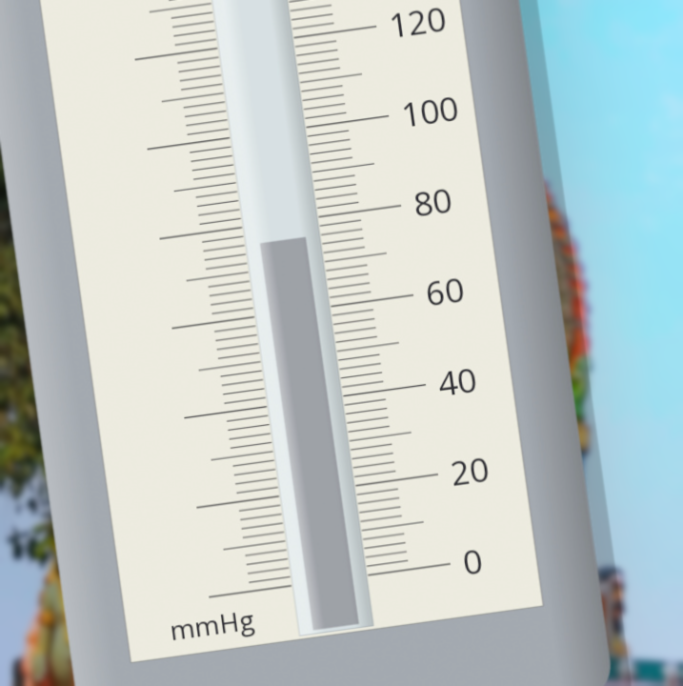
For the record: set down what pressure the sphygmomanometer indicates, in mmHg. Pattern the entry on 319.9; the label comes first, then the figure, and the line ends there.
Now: 76
